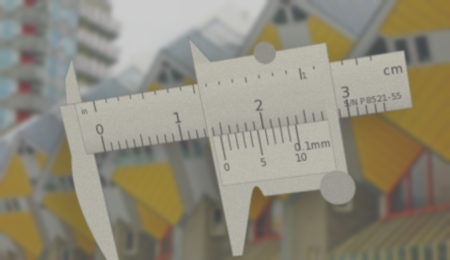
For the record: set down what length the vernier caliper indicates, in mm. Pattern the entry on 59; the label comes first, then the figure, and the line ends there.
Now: 14.8
